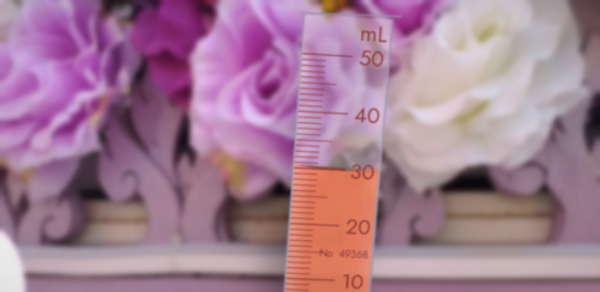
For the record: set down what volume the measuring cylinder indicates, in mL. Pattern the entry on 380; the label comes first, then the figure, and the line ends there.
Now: 30
